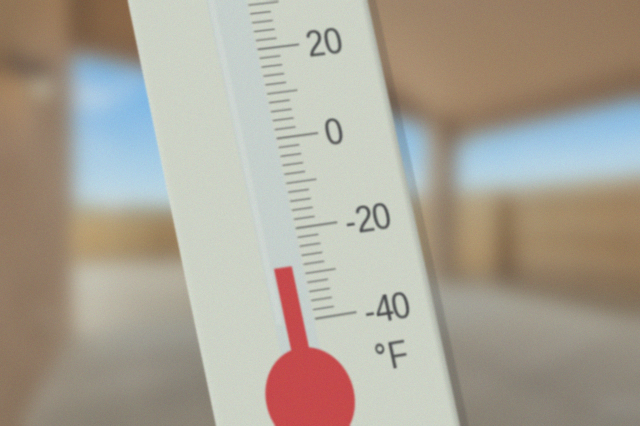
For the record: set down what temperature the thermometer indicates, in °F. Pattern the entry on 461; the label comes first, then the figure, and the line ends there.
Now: -28
